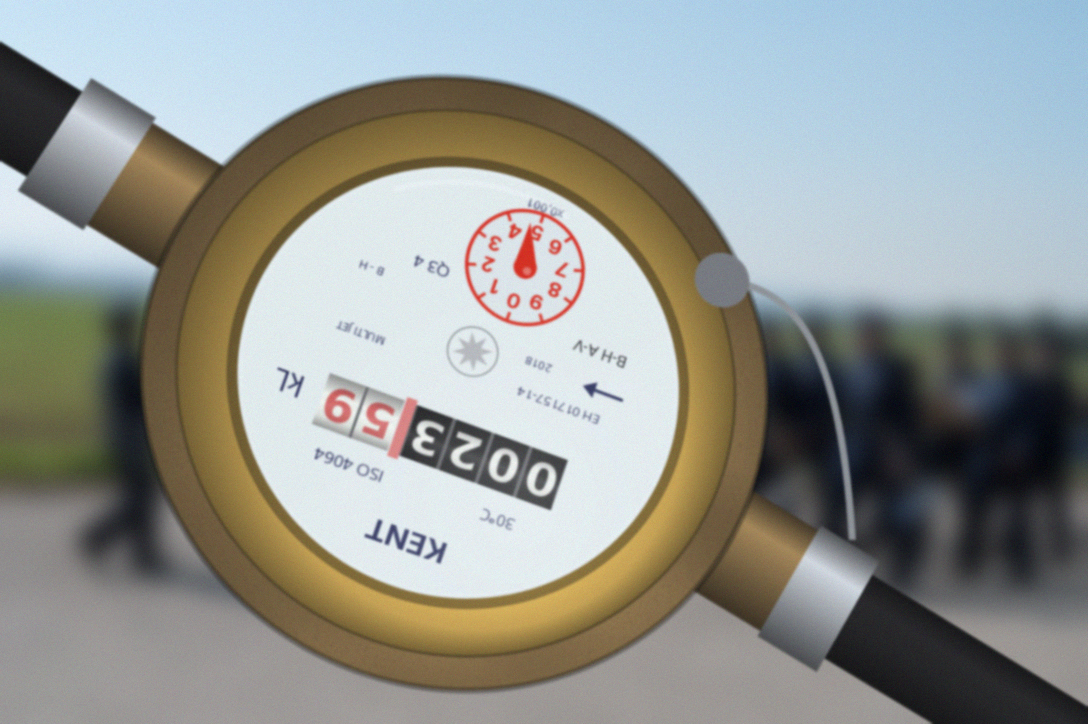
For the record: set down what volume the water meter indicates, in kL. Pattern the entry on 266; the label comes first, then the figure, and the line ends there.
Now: 23.594
